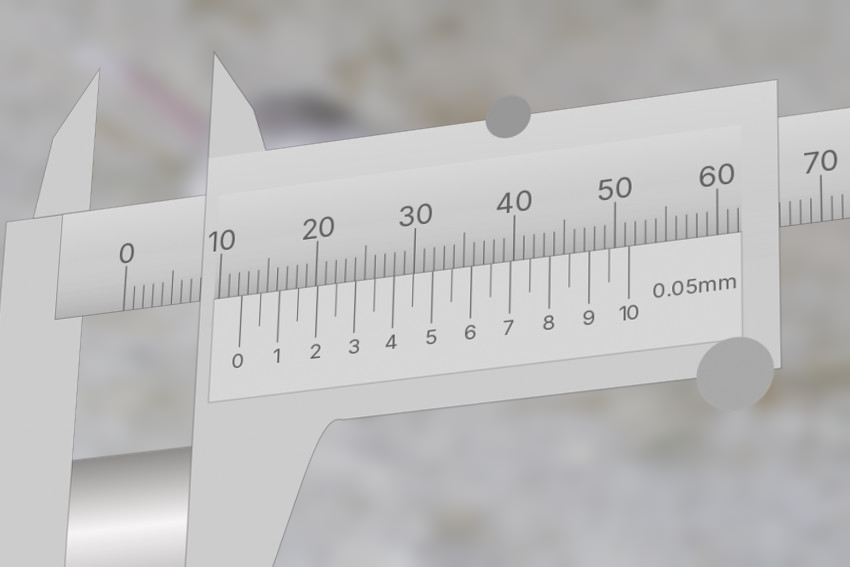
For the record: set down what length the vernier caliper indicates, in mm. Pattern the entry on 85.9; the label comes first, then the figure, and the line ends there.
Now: 12.4
